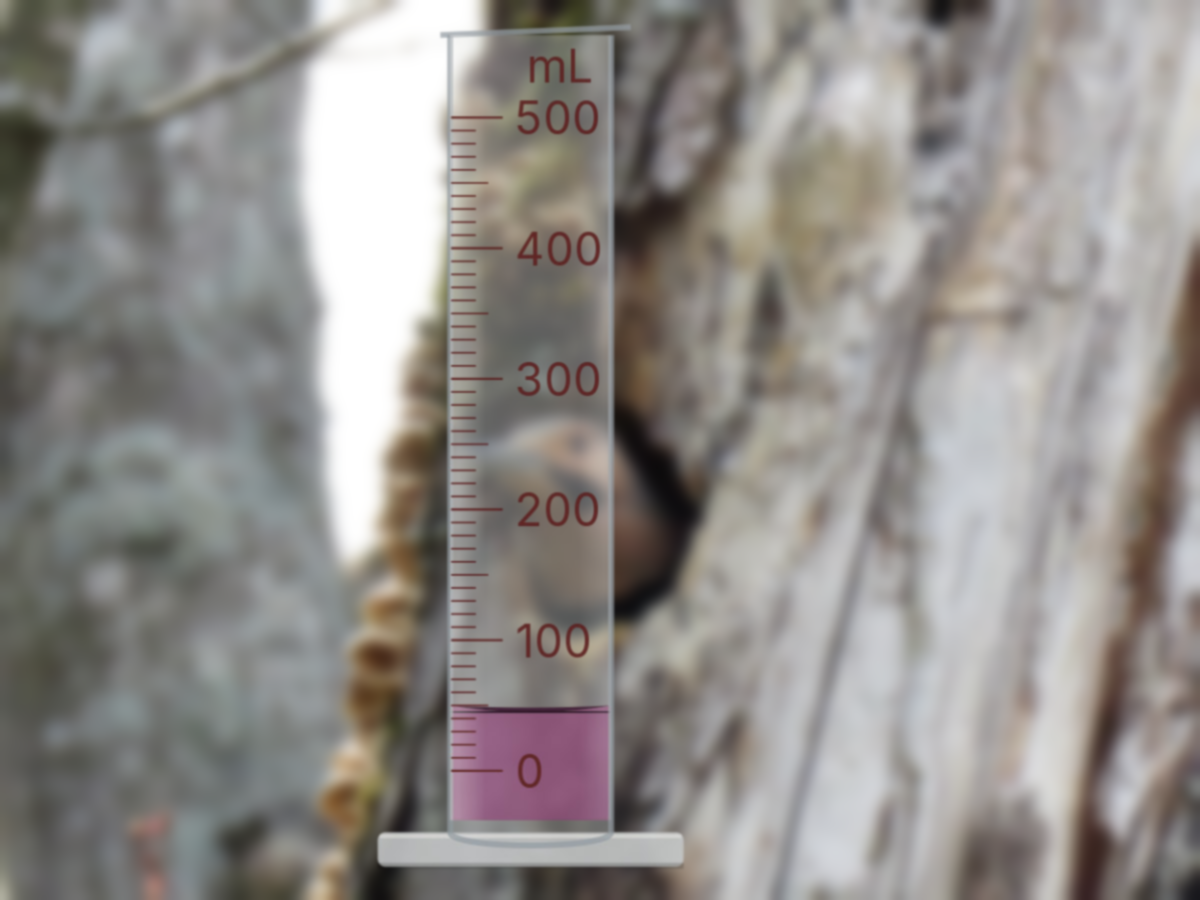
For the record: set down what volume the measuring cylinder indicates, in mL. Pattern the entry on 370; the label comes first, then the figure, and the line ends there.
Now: 45
